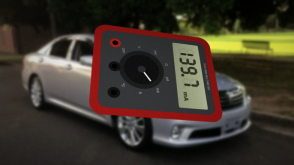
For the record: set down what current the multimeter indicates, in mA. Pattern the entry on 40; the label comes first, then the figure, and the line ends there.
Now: 139.7
